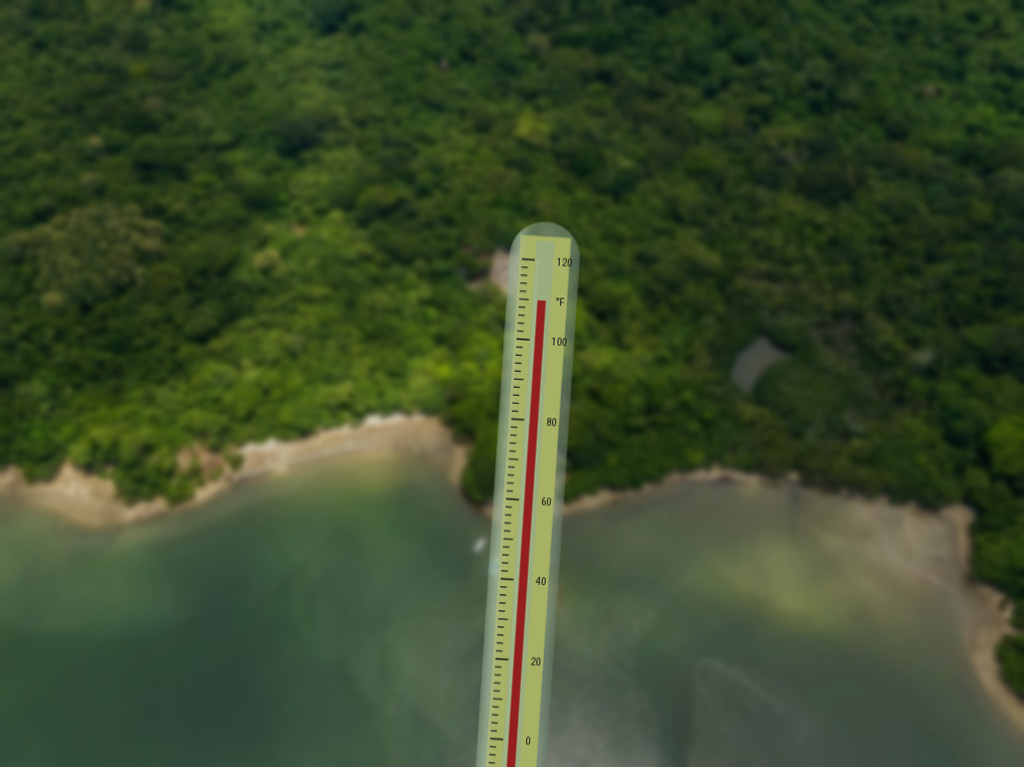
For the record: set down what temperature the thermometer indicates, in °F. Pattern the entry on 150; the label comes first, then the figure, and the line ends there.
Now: 110
